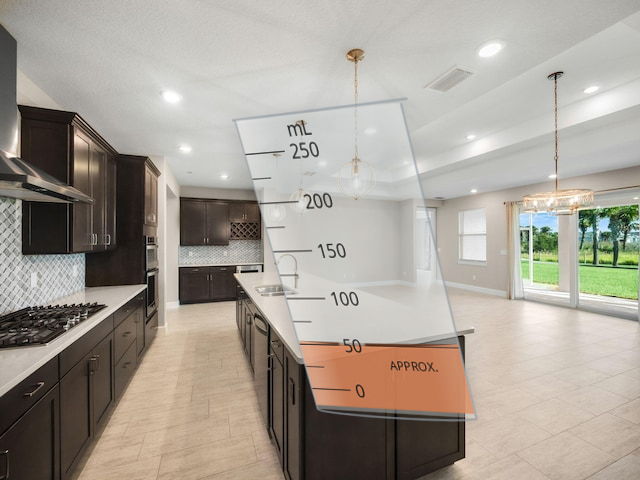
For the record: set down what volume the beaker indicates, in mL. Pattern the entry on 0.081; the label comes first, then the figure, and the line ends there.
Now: 50
